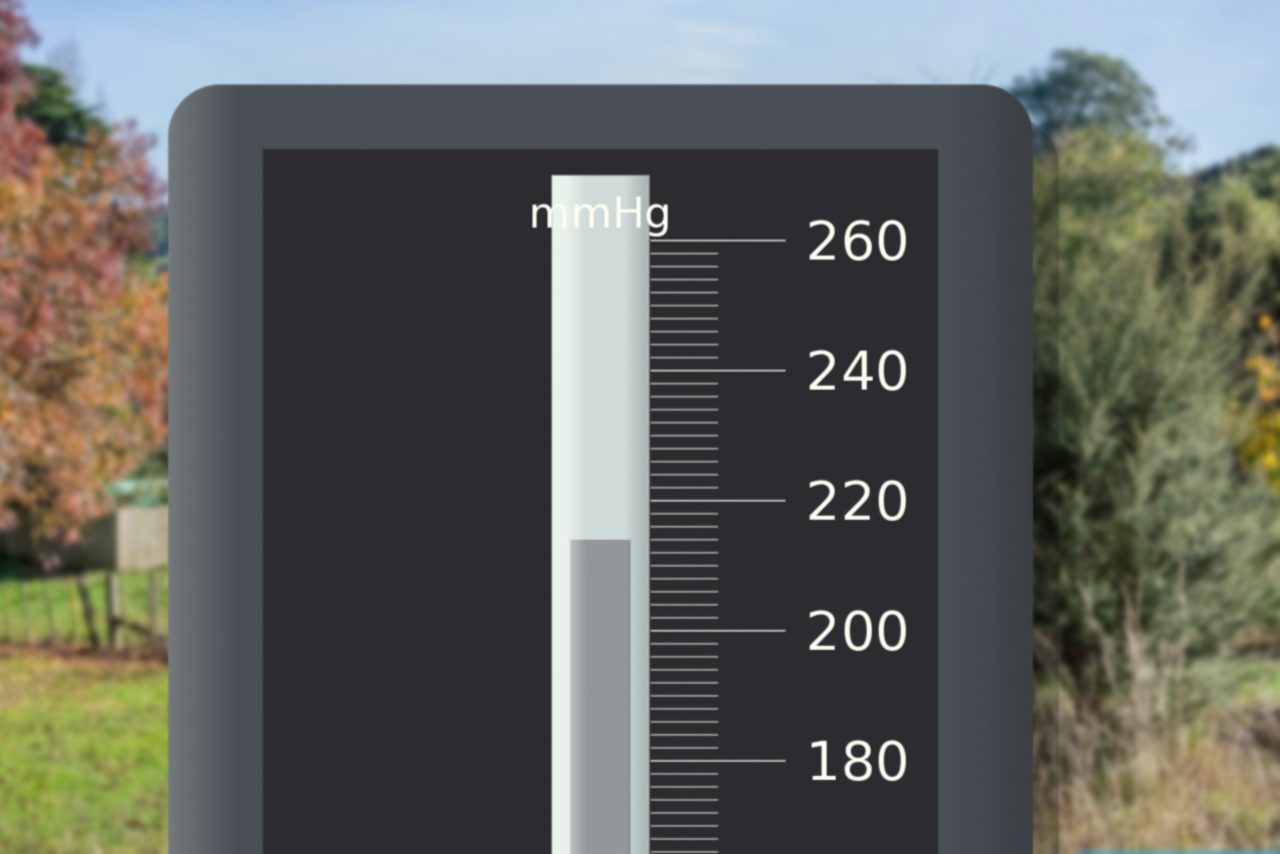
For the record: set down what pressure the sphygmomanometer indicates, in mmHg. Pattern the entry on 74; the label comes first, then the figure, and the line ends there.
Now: 214
